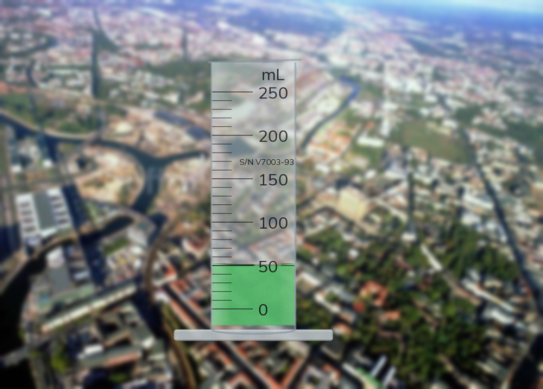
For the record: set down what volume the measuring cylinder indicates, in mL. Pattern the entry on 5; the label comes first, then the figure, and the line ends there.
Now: 50
